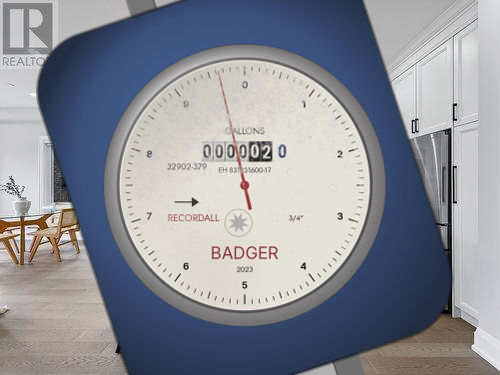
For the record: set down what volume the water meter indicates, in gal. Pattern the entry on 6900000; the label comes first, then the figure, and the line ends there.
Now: 19.6
